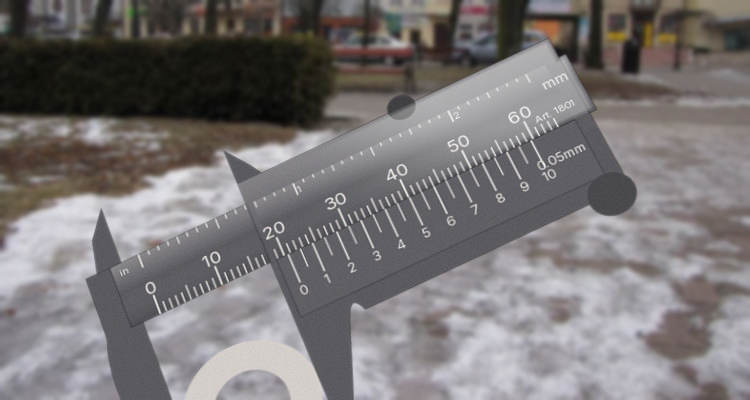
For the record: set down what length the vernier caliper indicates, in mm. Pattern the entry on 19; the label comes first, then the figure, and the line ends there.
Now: 20.6
